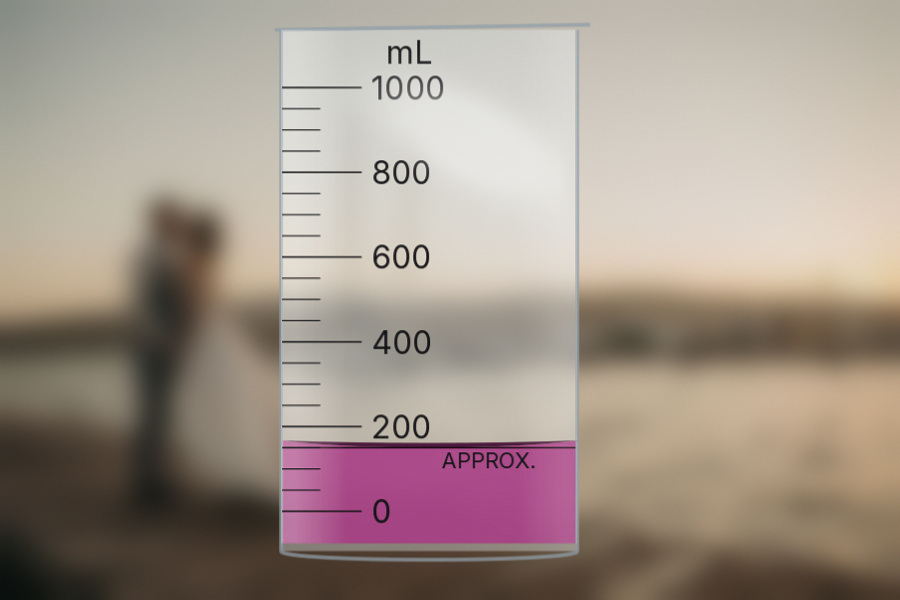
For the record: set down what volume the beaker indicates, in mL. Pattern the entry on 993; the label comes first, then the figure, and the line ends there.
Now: 150
